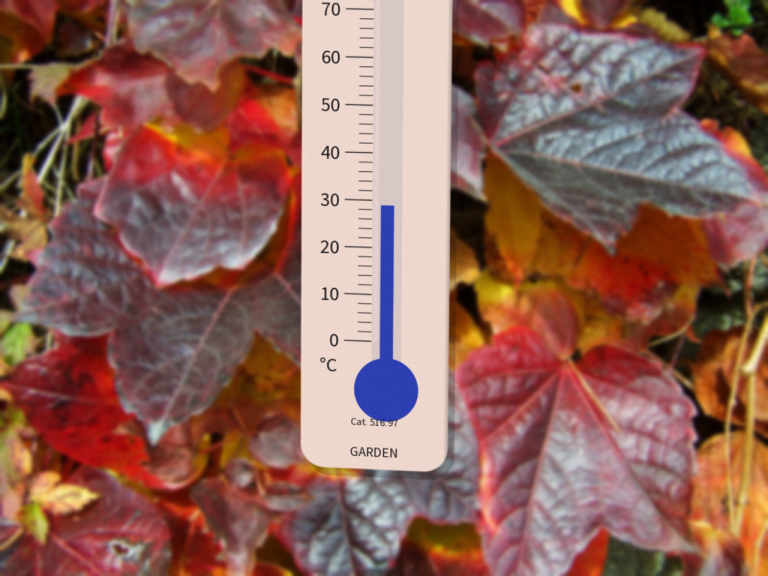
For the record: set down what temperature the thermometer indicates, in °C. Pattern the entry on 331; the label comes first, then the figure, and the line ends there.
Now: 29
